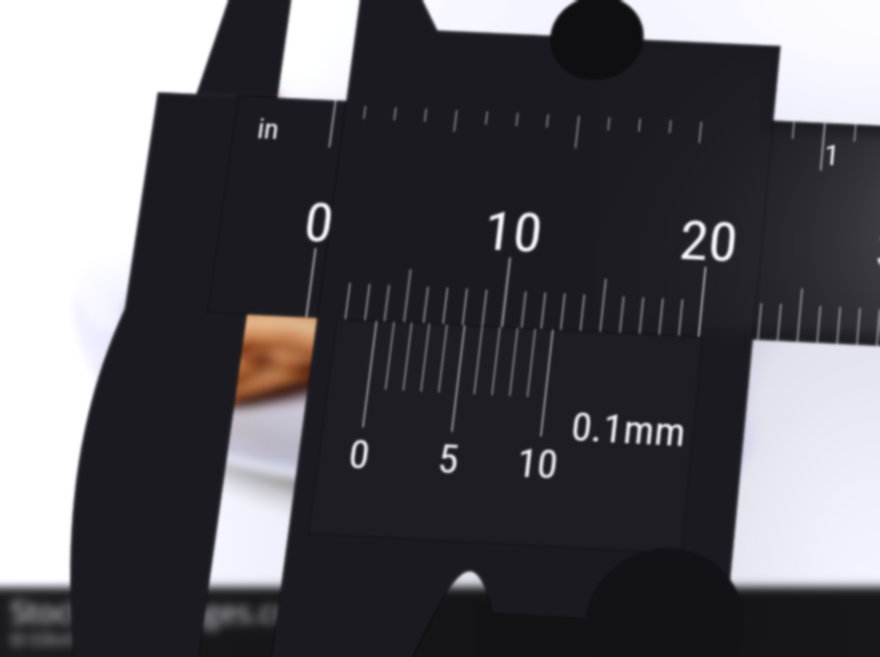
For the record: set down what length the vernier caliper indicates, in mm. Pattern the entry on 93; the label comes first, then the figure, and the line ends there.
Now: 3.6
